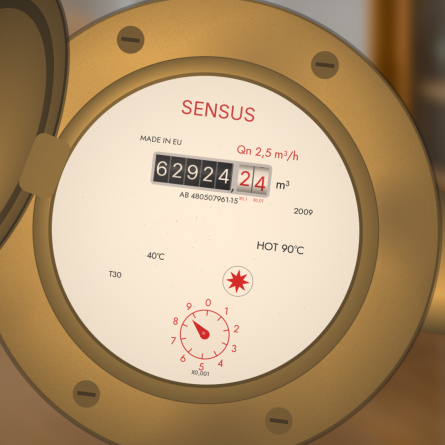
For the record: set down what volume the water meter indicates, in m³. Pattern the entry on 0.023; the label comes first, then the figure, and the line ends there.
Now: 62924.238
